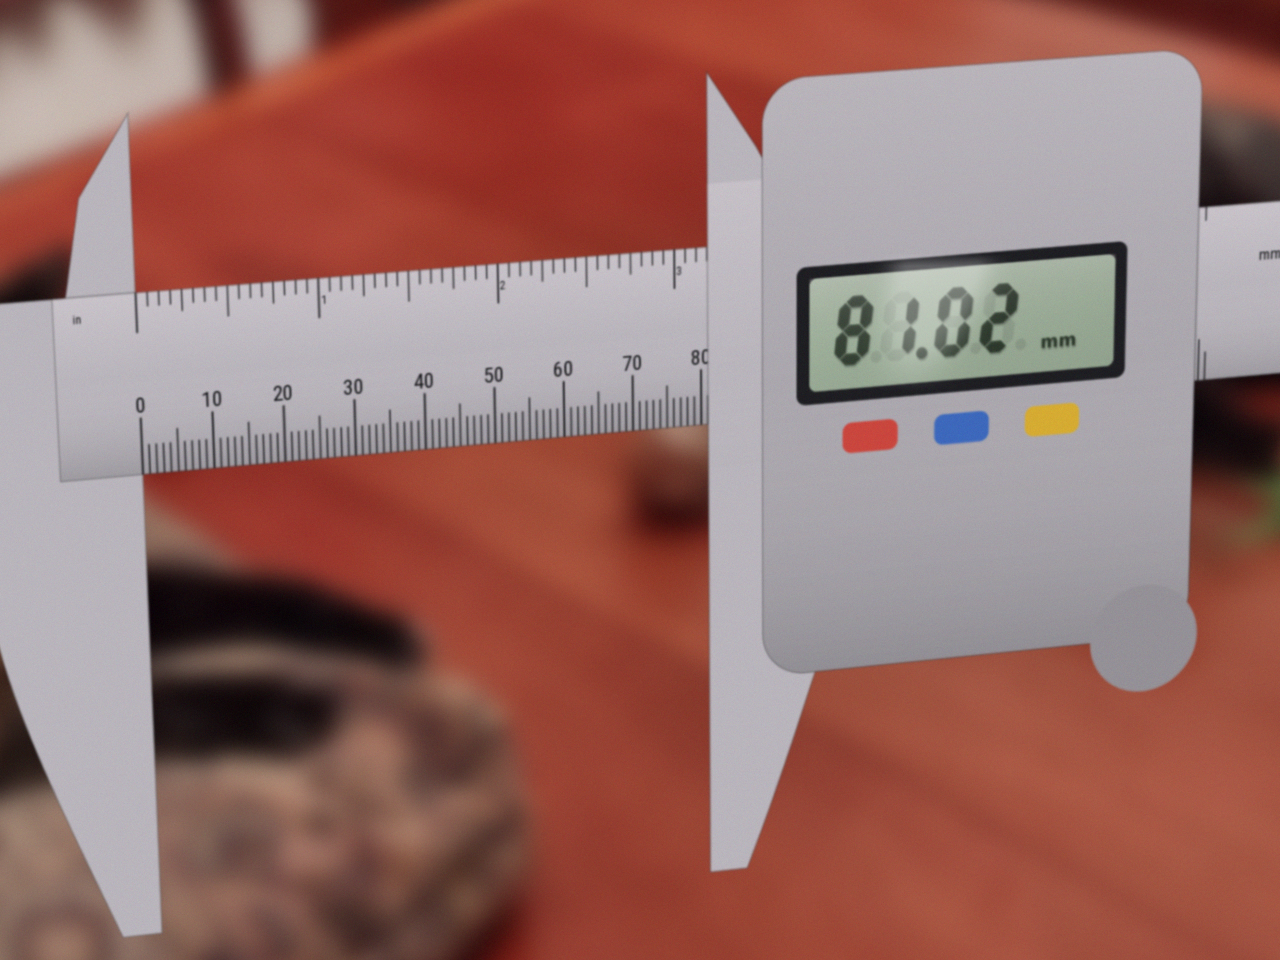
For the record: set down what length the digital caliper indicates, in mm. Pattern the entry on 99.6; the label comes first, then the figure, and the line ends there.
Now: 81.02
